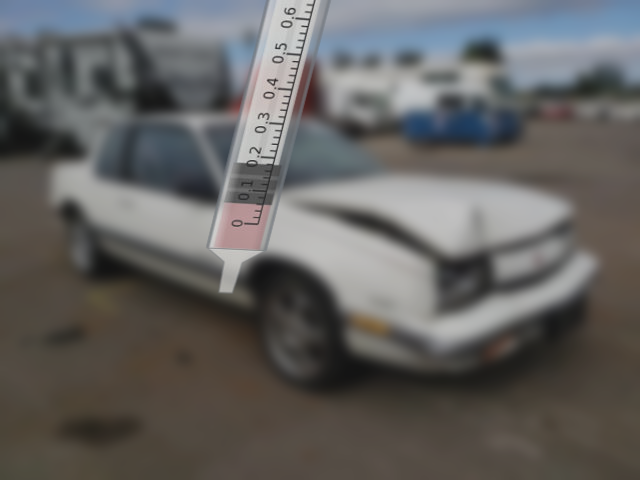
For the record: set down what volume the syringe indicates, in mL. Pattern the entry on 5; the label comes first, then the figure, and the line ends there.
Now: 0.06
